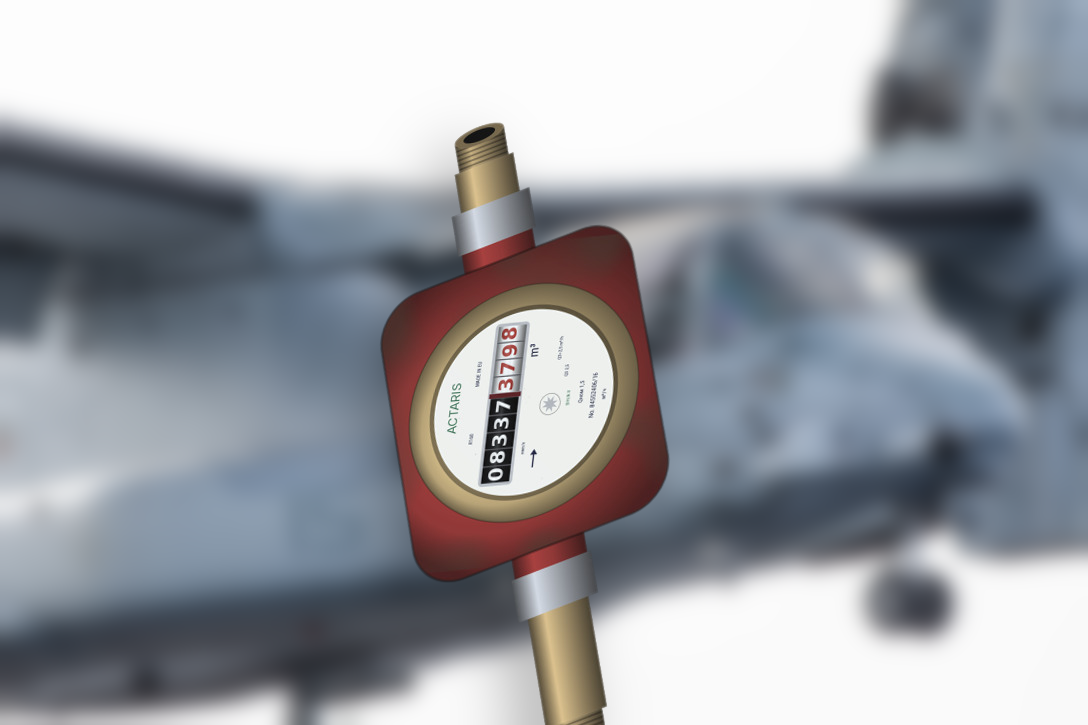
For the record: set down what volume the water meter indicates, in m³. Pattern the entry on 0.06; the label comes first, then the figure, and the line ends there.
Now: 8337.3798
